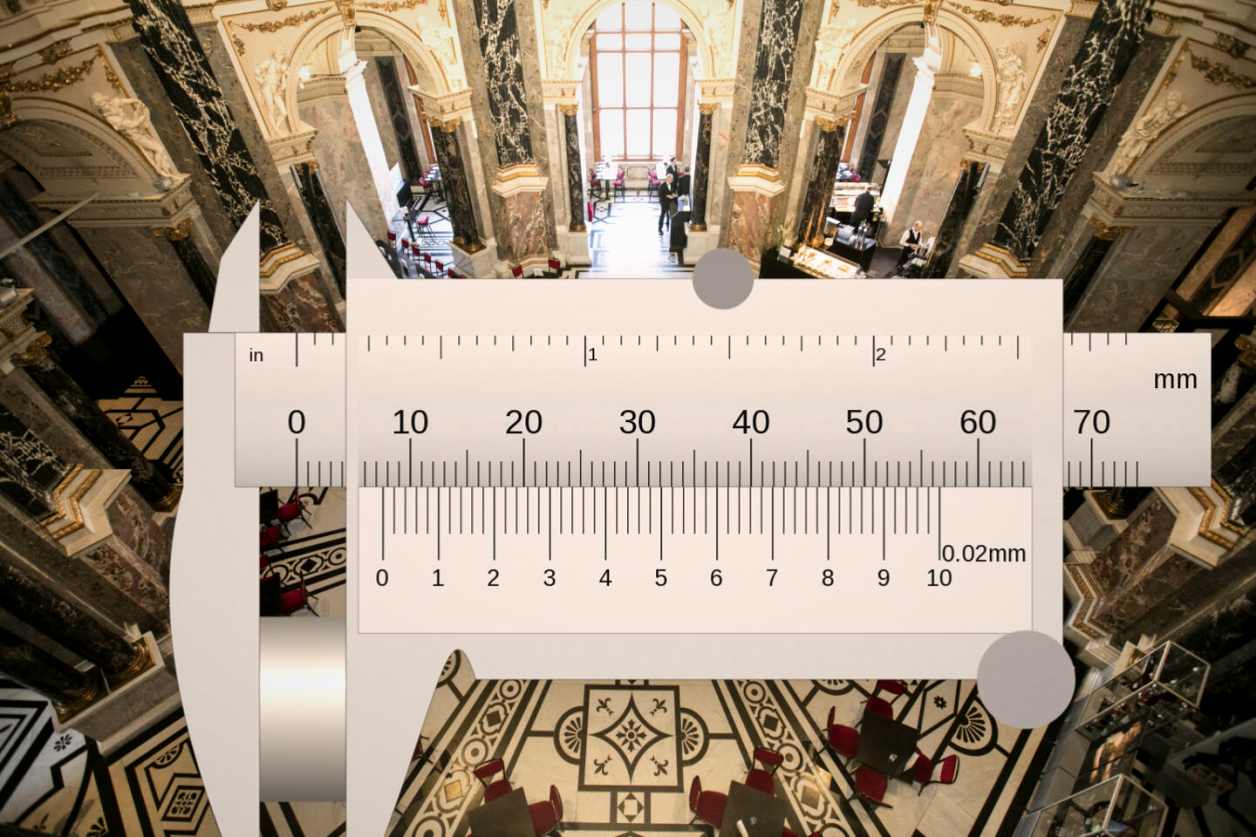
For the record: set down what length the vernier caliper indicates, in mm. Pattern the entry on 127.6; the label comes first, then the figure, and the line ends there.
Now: 7.6
